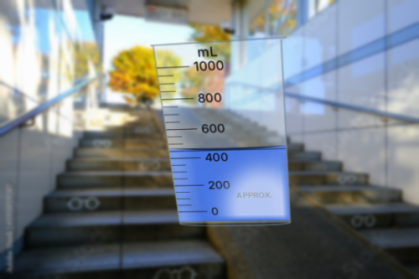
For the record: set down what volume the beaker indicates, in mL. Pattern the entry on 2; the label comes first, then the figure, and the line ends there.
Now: 450
